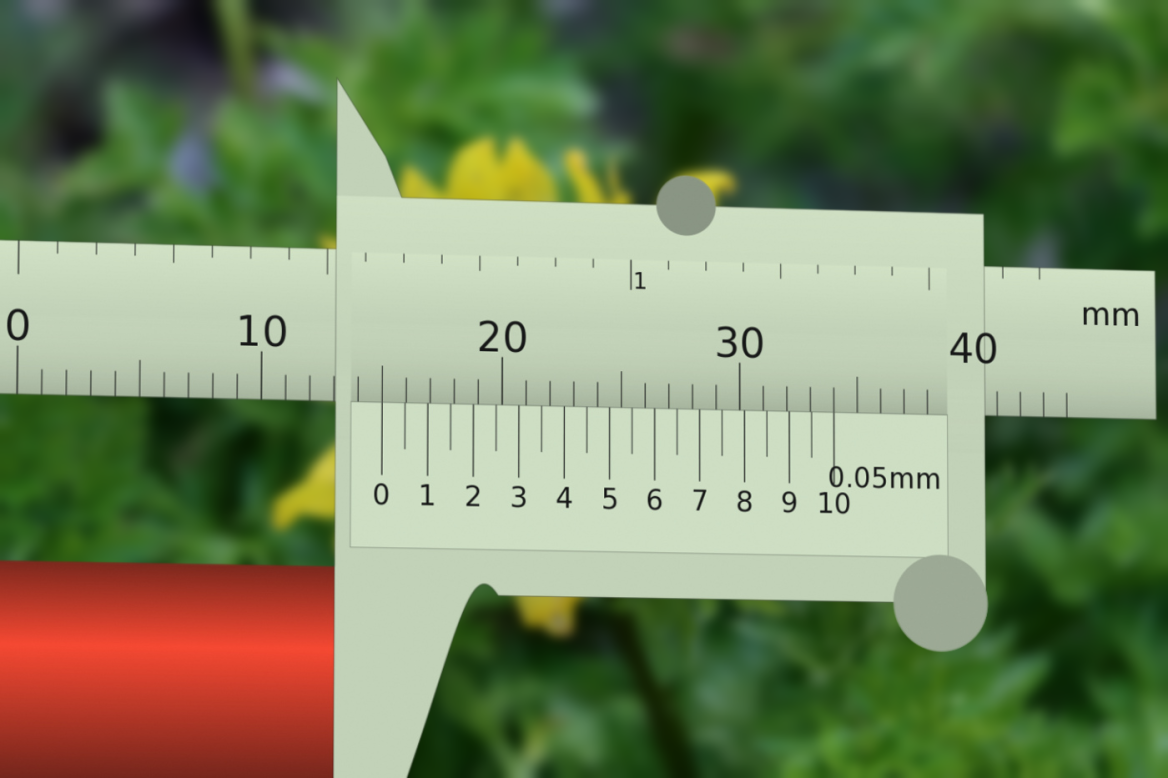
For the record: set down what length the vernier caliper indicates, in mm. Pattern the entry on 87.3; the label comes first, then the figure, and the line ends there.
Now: 15.00
